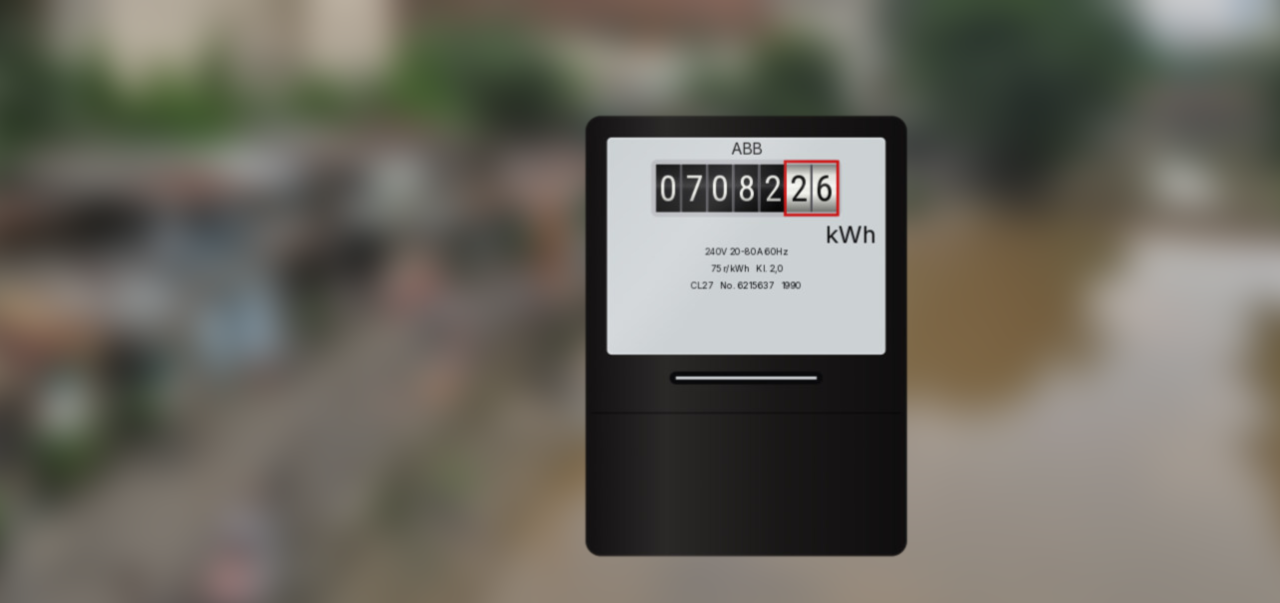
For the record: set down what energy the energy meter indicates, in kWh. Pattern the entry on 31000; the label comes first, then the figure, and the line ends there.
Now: 7082.26
